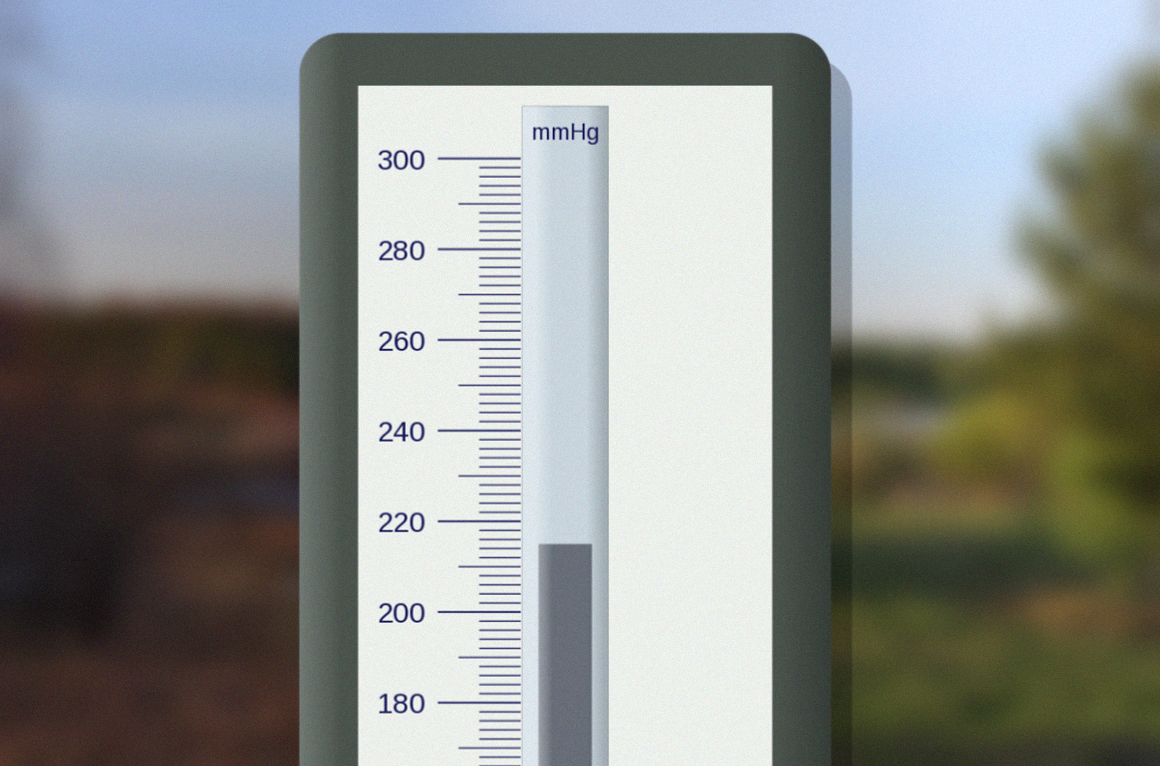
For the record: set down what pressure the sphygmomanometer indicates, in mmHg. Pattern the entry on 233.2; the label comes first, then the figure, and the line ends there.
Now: 215
